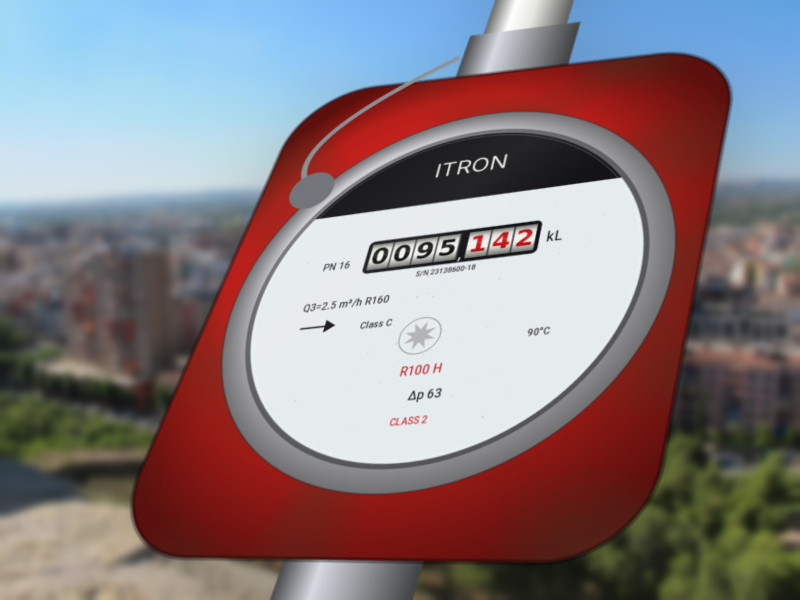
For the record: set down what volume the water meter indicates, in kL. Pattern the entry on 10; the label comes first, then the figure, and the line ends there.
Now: 95.142
